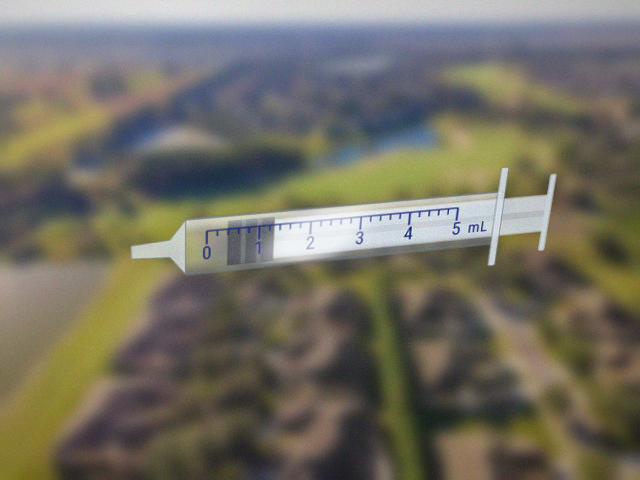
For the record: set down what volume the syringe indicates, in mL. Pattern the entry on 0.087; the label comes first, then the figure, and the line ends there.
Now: 0.4
